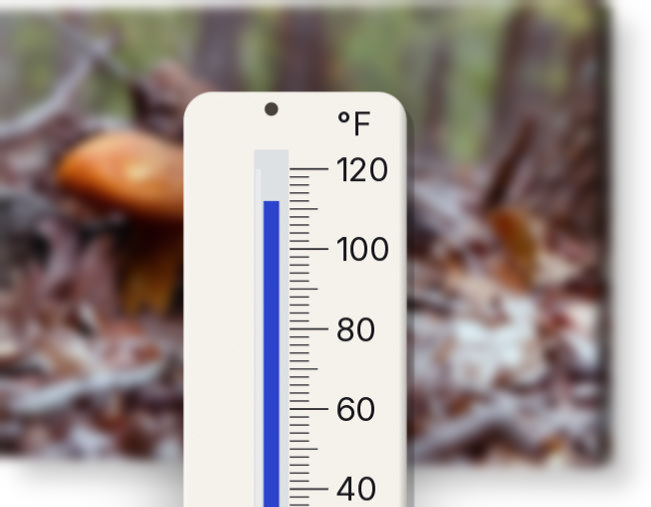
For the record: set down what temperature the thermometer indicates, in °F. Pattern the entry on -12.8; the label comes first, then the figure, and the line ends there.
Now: 112
